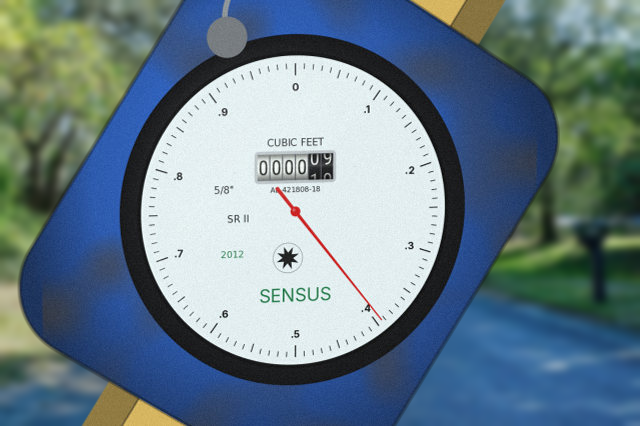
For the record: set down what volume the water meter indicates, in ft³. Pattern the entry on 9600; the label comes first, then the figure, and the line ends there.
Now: 9.39
